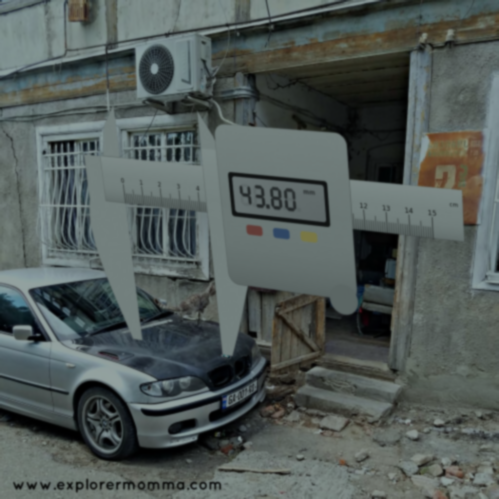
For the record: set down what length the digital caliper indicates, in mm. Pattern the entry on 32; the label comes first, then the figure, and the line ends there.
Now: 43.80
